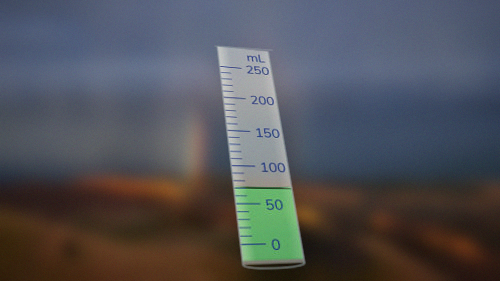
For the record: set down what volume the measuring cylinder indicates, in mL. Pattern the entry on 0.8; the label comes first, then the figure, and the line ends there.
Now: 70
